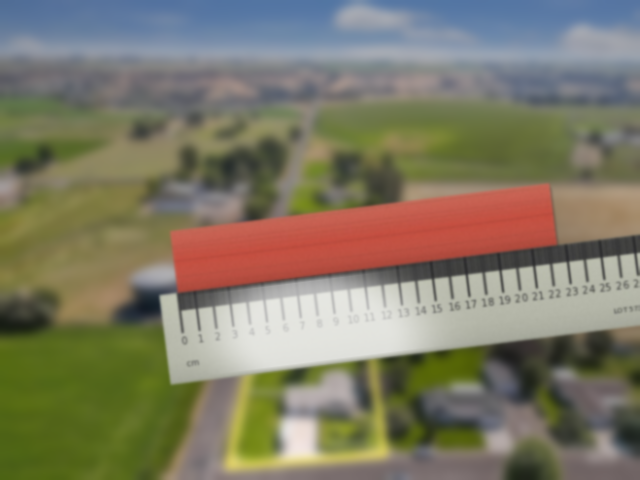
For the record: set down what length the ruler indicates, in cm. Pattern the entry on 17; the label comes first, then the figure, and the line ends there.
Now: 22.5
